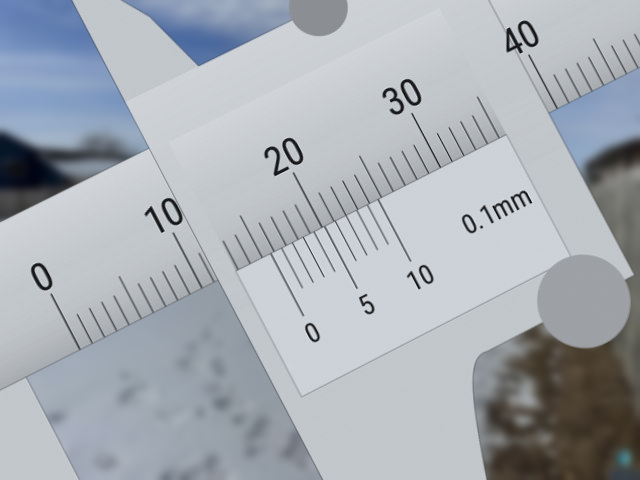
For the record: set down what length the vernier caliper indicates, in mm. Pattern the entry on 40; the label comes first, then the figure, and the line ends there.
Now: 15.7
